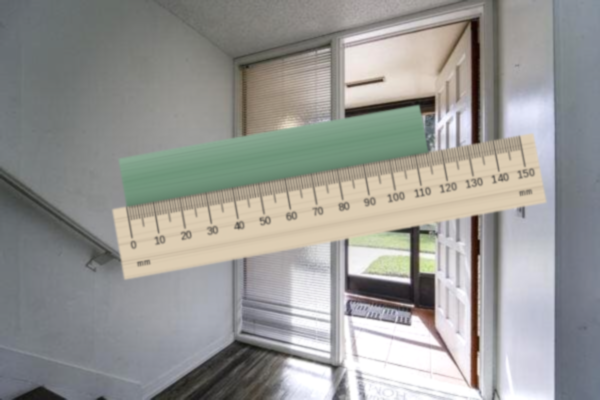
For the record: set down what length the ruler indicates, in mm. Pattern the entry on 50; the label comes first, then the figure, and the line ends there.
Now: 115
